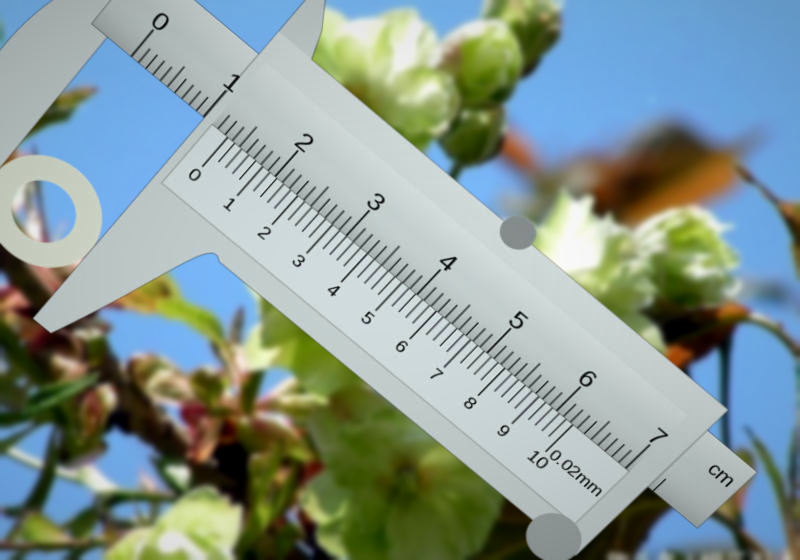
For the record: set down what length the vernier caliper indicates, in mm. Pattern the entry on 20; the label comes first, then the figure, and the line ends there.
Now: 13.4
